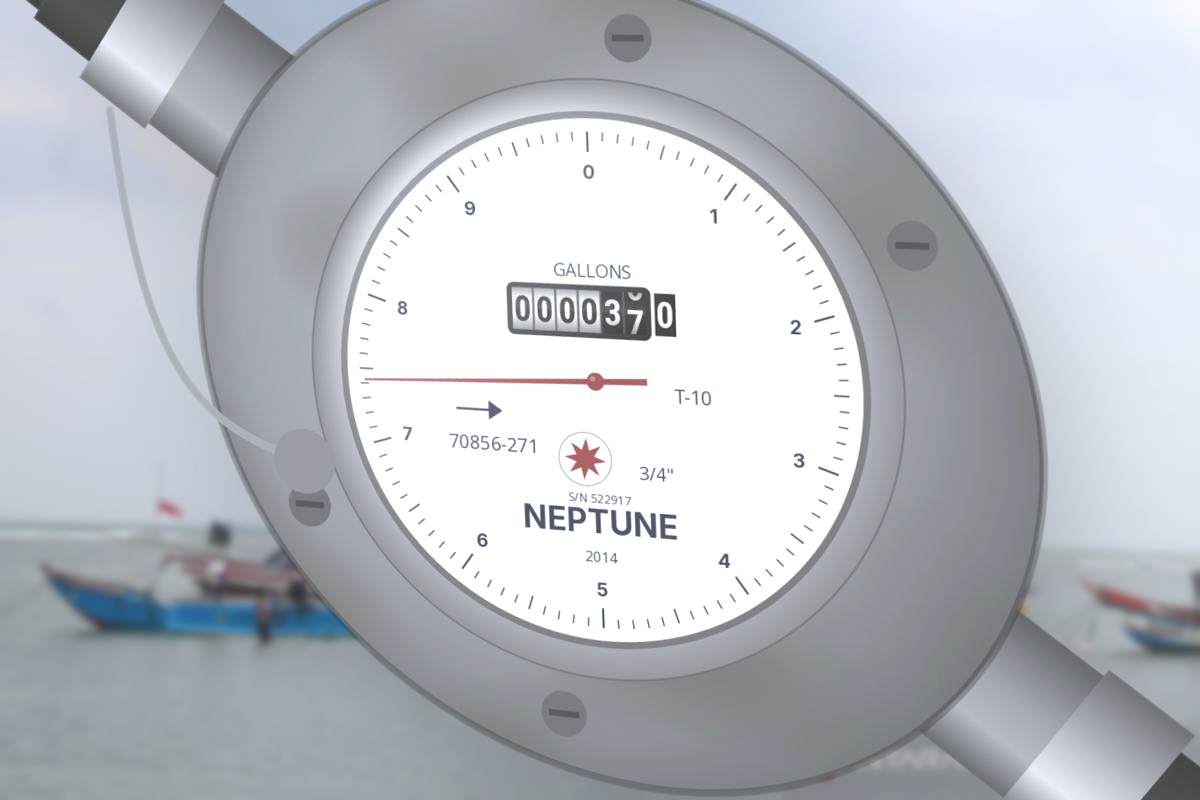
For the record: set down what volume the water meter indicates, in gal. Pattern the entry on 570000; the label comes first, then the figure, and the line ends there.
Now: 367.4
